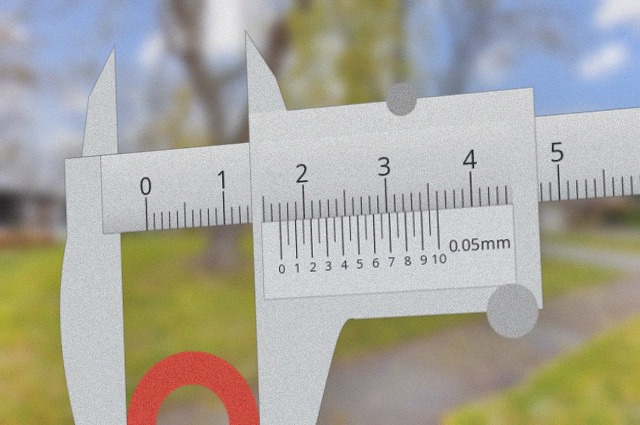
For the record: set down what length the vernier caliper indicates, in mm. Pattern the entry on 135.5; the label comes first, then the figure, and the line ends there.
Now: 17.0
